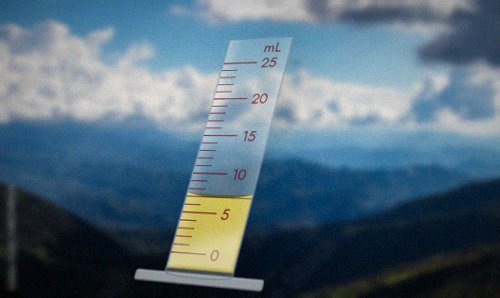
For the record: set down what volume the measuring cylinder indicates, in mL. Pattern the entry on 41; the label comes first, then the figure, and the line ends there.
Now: 7
